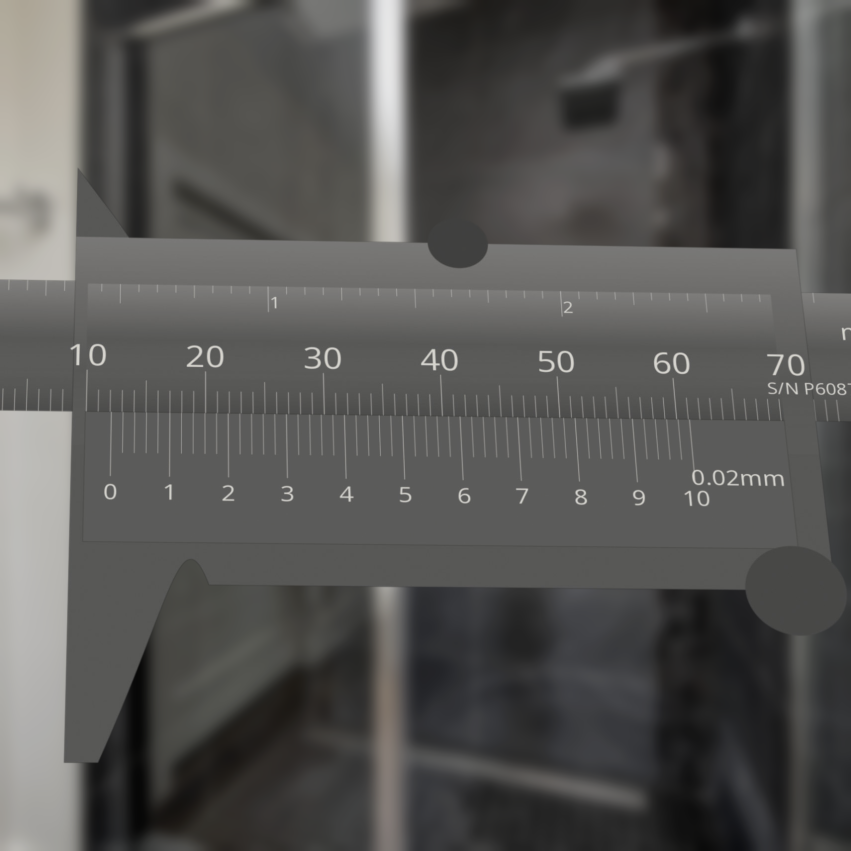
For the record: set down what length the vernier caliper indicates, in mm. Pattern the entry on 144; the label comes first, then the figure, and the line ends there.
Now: 12.1
